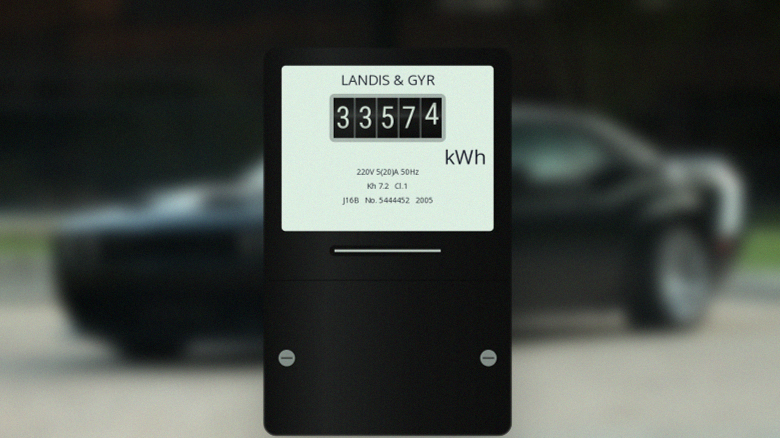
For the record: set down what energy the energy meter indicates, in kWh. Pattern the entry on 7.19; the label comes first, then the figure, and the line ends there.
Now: 33574
